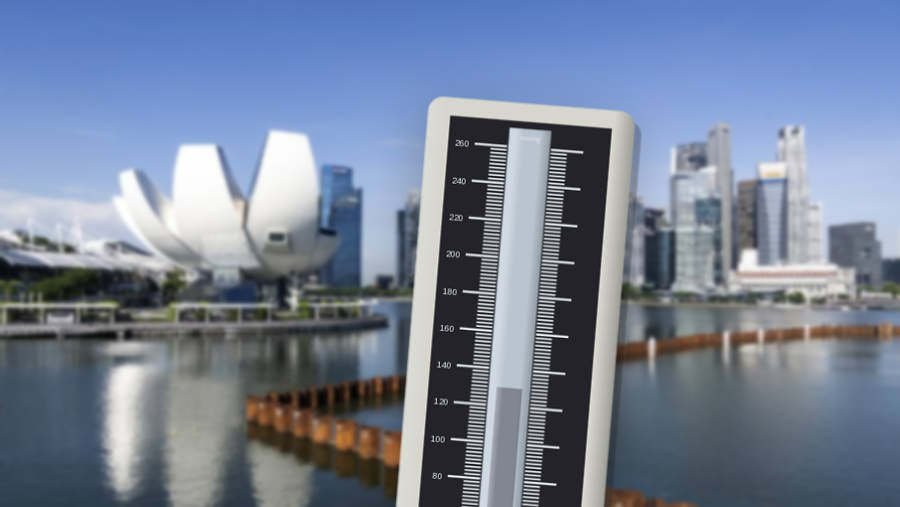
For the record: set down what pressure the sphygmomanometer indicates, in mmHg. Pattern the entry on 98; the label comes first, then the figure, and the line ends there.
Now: 130
